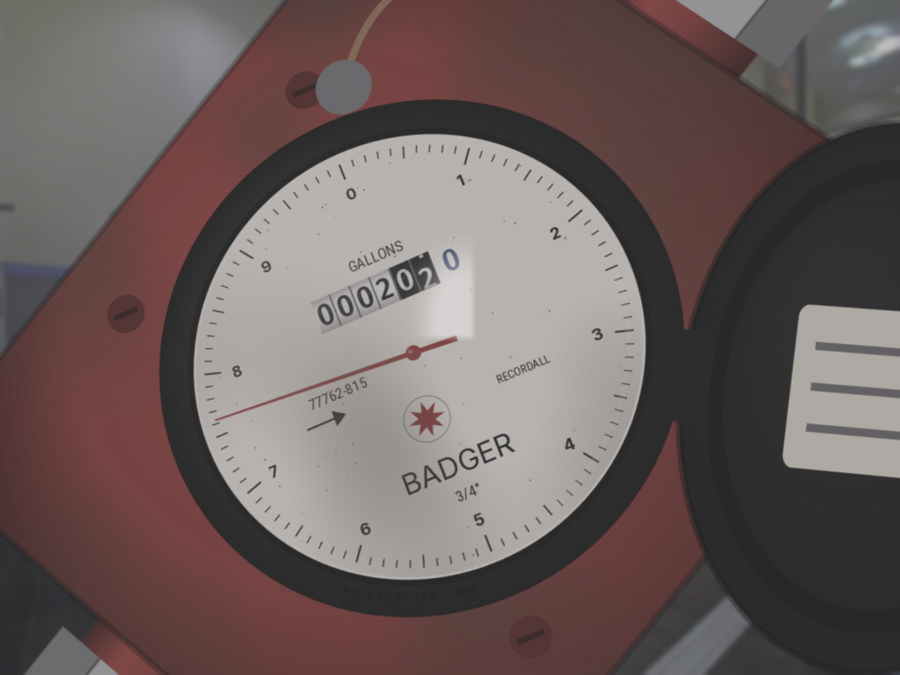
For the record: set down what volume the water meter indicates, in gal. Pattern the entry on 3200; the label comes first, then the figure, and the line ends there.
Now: 2017.6
